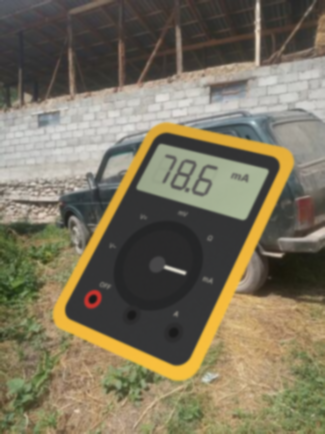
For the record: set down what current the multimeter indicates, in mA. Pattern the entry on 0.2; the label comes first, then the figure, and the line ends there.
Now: 78.6
